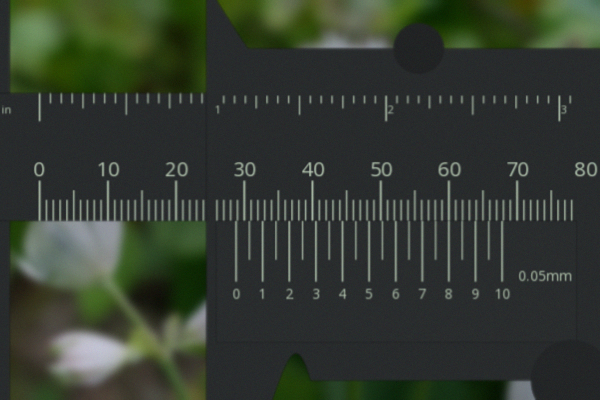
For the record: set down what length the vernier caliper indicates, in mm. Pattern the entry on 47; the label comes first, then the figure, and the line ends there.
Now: 28.8
